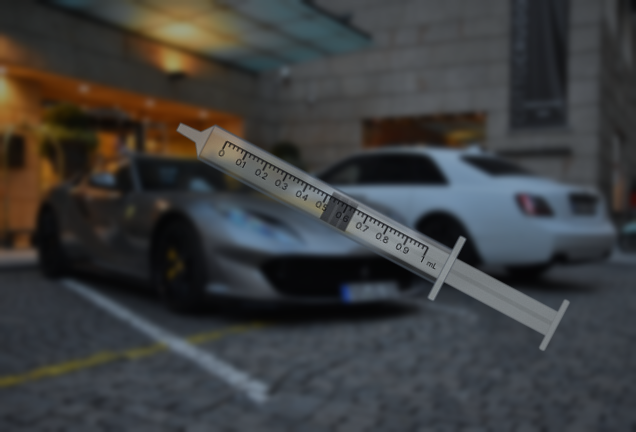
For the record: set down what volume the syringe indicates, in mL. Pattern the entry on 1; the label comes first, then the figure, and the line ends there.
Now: 0.52
